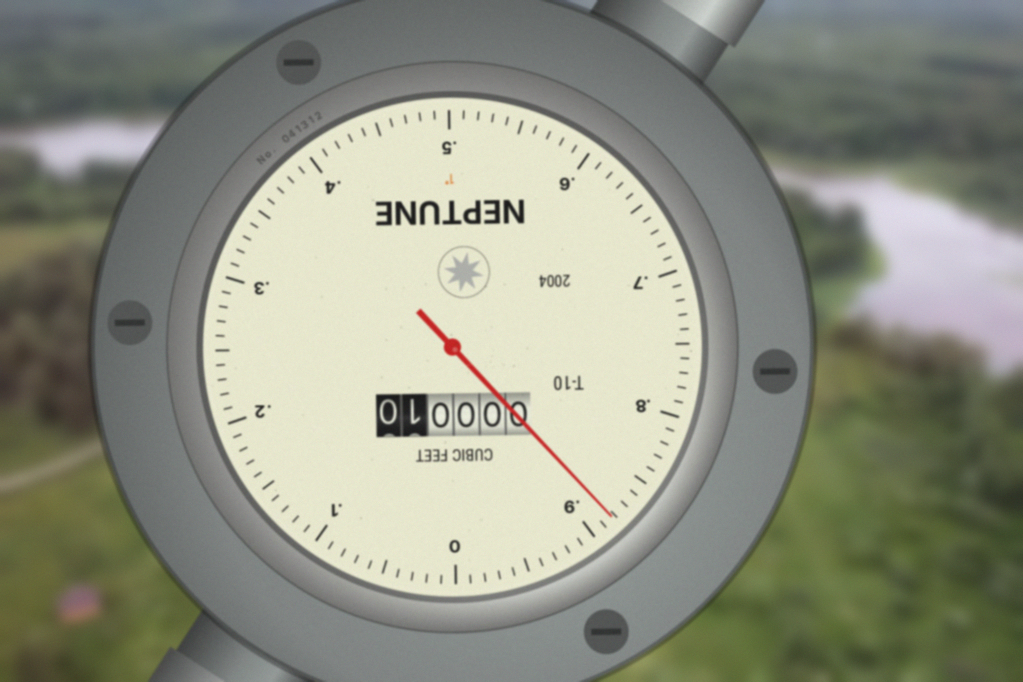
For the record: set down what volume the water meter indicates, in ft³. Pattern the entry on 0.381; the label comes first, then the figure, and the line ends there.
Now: 9.88
